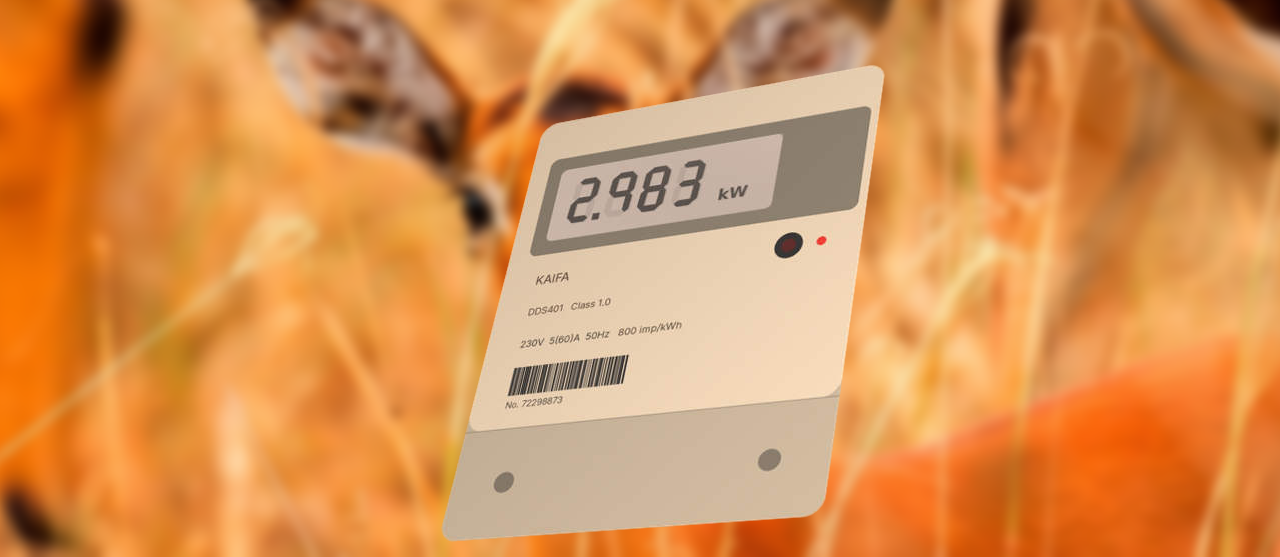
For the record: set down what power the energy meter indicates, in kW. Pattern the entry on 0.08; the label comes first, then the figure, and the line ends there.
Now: 2.983
